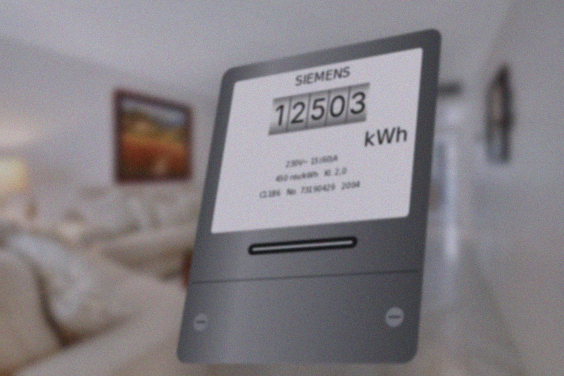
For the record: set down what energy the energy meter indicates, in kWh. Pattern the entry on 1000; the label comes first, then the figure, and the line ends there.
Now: 12503
